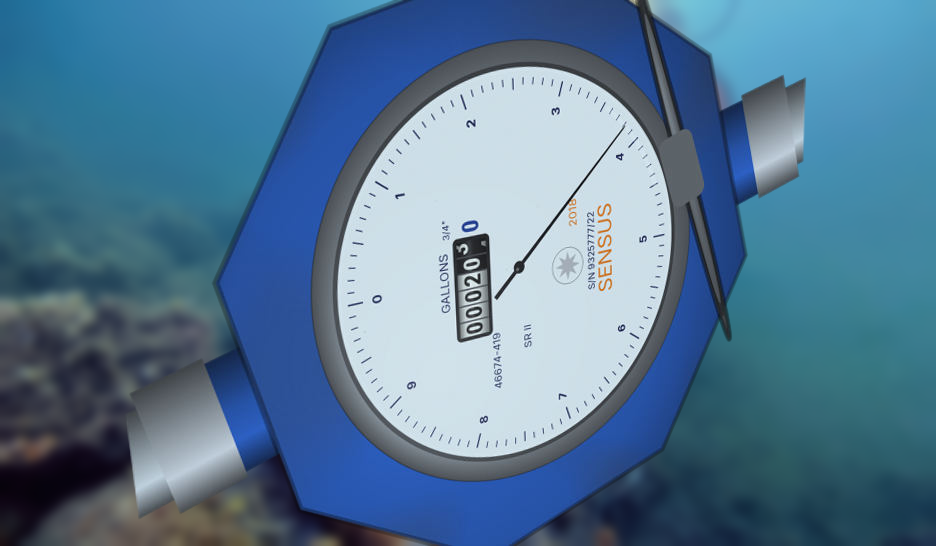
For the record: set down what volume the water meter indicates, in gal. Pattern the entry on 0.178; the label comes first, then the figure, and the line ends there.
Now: 2033.8
